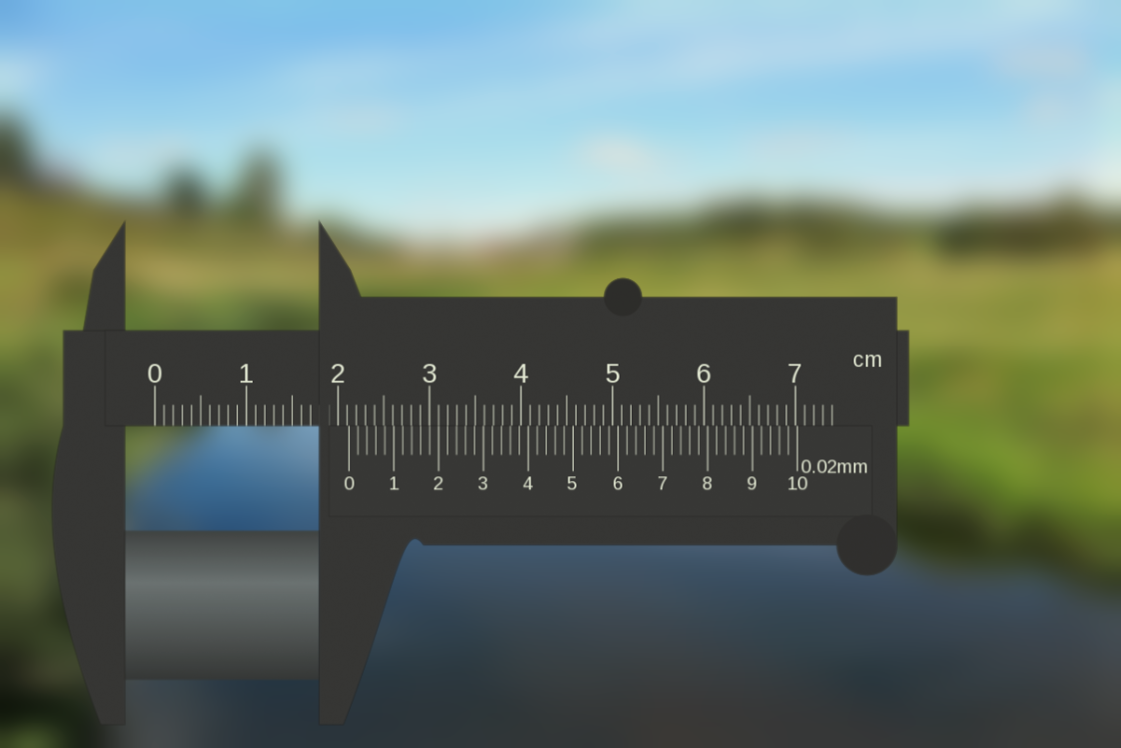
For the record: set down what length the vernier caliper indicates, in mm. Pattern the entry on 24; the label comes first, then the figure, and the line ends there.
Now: 21.2
